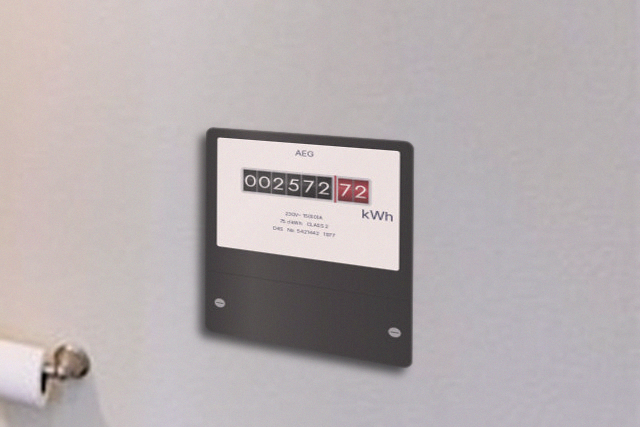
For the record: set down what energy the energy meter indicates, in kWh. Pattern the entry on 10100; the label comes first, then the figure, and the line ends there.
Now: 2572.72
